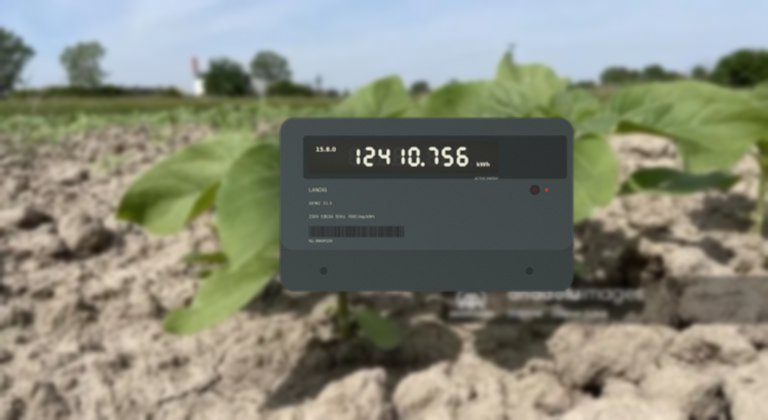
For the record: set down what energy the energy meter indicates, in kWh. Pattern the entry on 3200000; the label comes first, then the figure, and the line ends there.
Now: 12410.756
